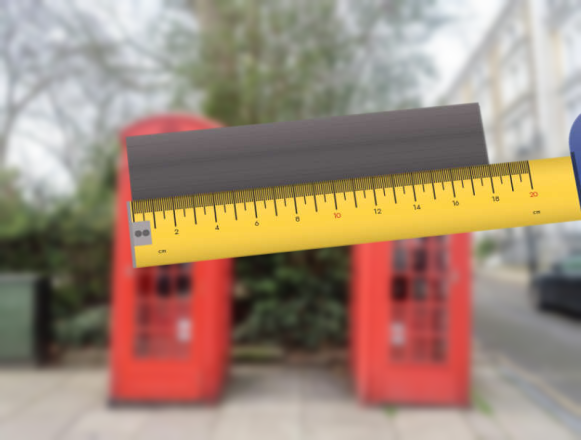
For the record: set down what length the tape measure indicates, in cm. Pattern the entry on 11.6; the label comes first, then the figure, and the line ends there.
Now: 18
